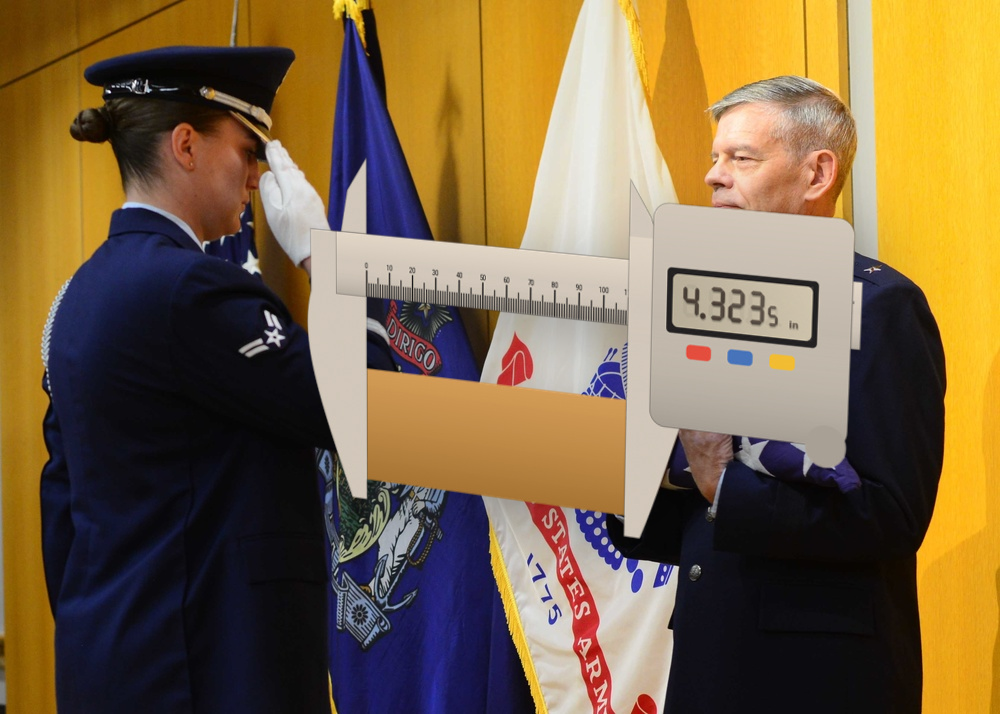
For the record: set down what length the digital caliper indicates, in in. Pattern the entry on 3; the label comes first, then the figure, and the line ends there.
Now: 4.3235
